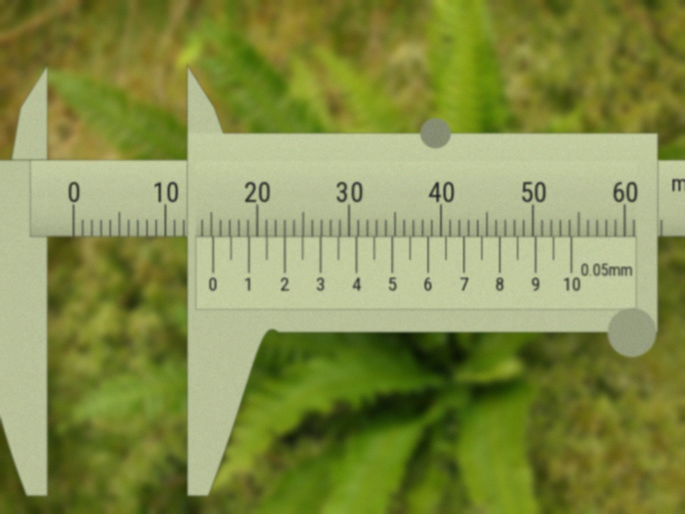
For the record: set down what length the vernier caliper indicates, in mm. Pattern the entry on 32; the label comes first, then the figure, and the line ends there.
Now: 15.2
